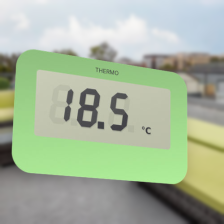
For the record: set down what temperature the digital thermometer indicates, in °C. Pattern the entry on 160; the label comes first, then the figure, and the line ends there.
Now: 18.5
